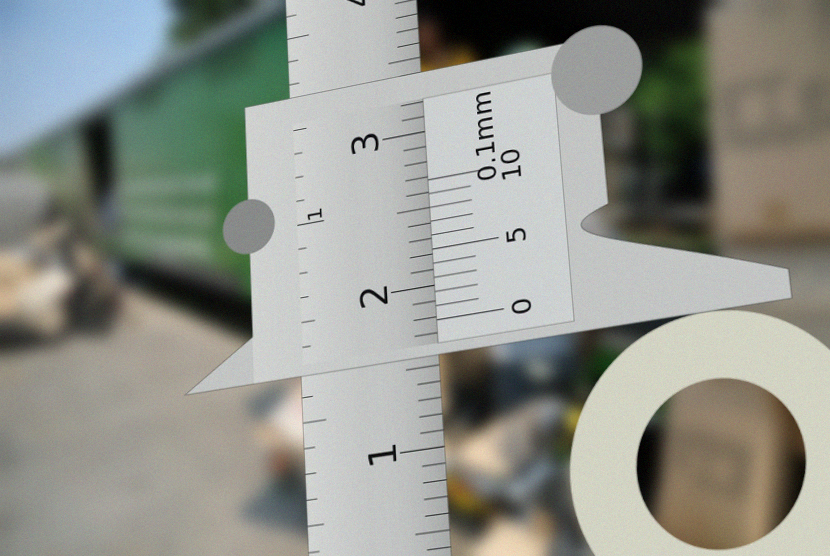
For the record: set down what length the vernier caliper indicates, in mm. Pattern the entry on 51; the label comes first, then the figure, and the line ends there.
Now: 17.8
